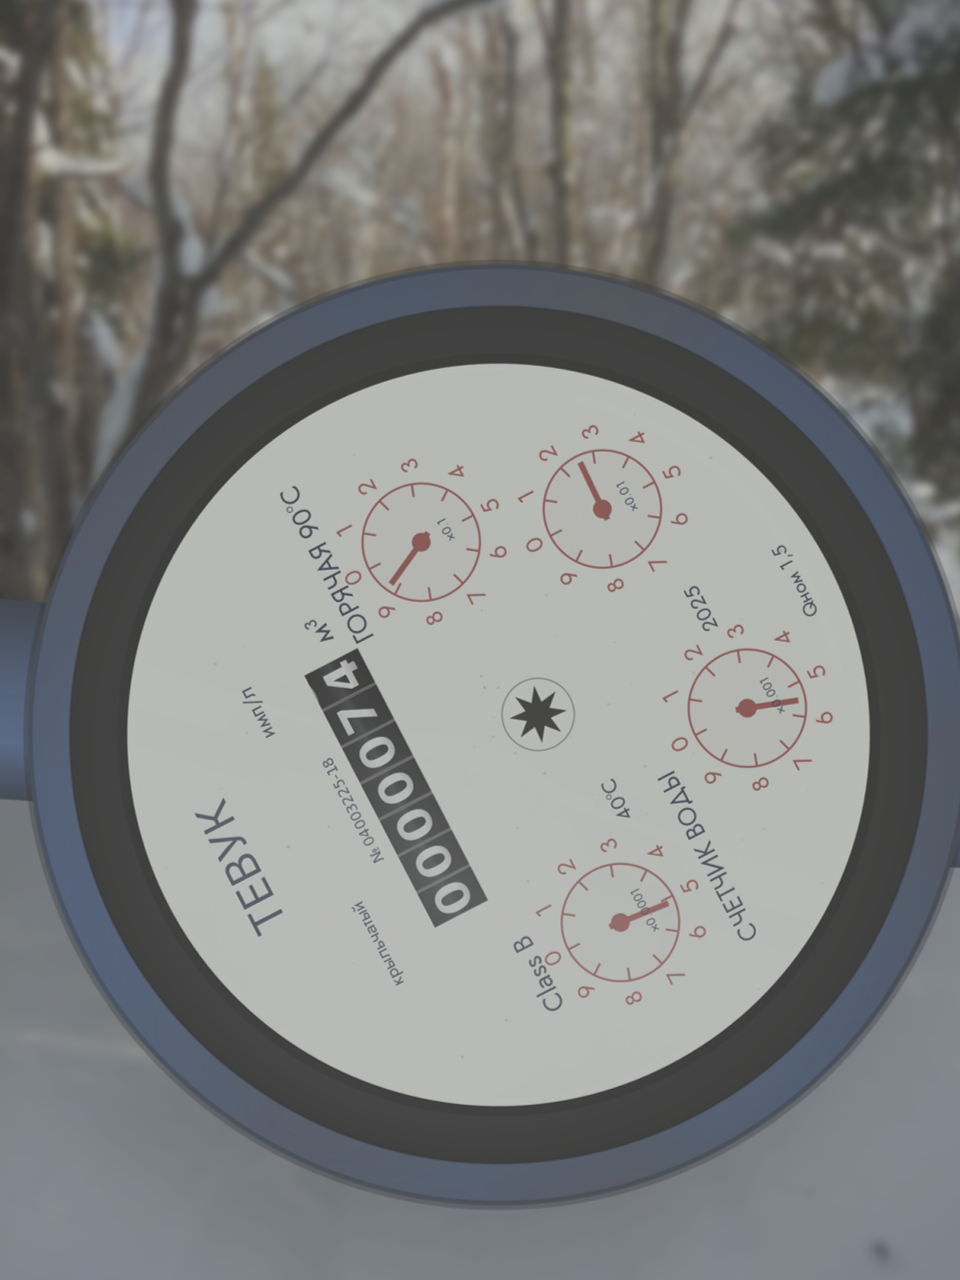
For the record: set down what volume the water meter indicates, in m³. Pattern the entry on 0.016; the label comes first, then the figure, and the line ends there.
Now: 73.9255
